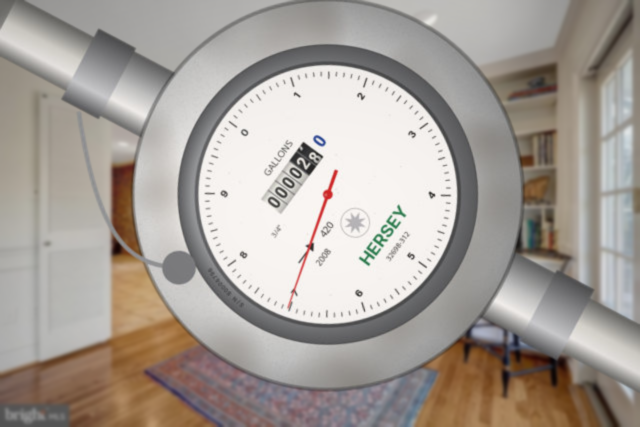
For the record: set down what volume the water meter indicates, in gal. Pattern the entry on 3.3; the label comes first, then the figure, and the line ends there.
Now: 277.0
